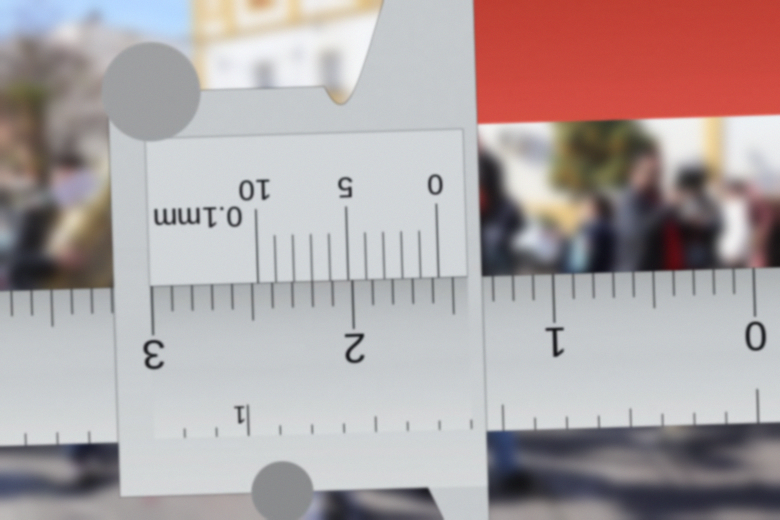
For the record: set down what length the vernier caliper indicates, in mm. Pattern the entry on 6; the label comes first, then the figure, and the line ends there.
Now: 15.7
